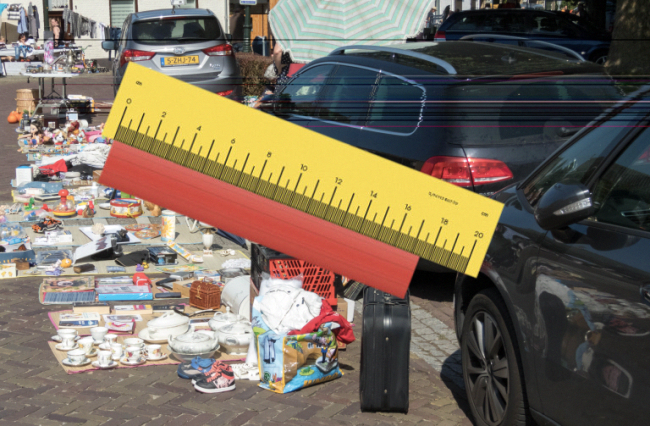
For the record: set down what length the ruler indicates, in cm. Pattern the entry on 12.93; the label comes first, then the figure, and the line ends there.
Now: 17.5
